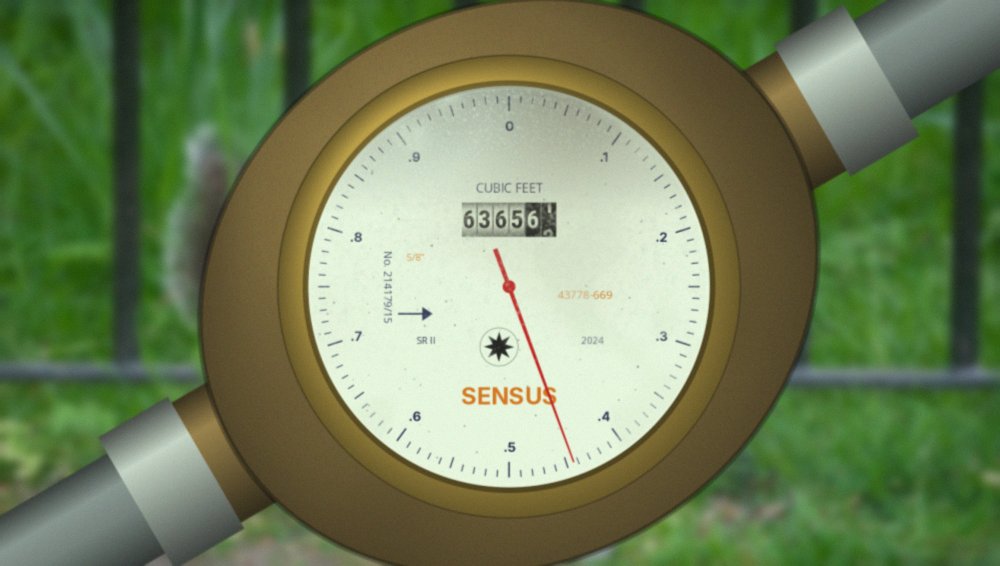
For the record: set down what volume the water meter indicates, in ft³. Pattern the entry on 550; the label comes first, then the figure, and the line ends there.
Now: 636561.44
